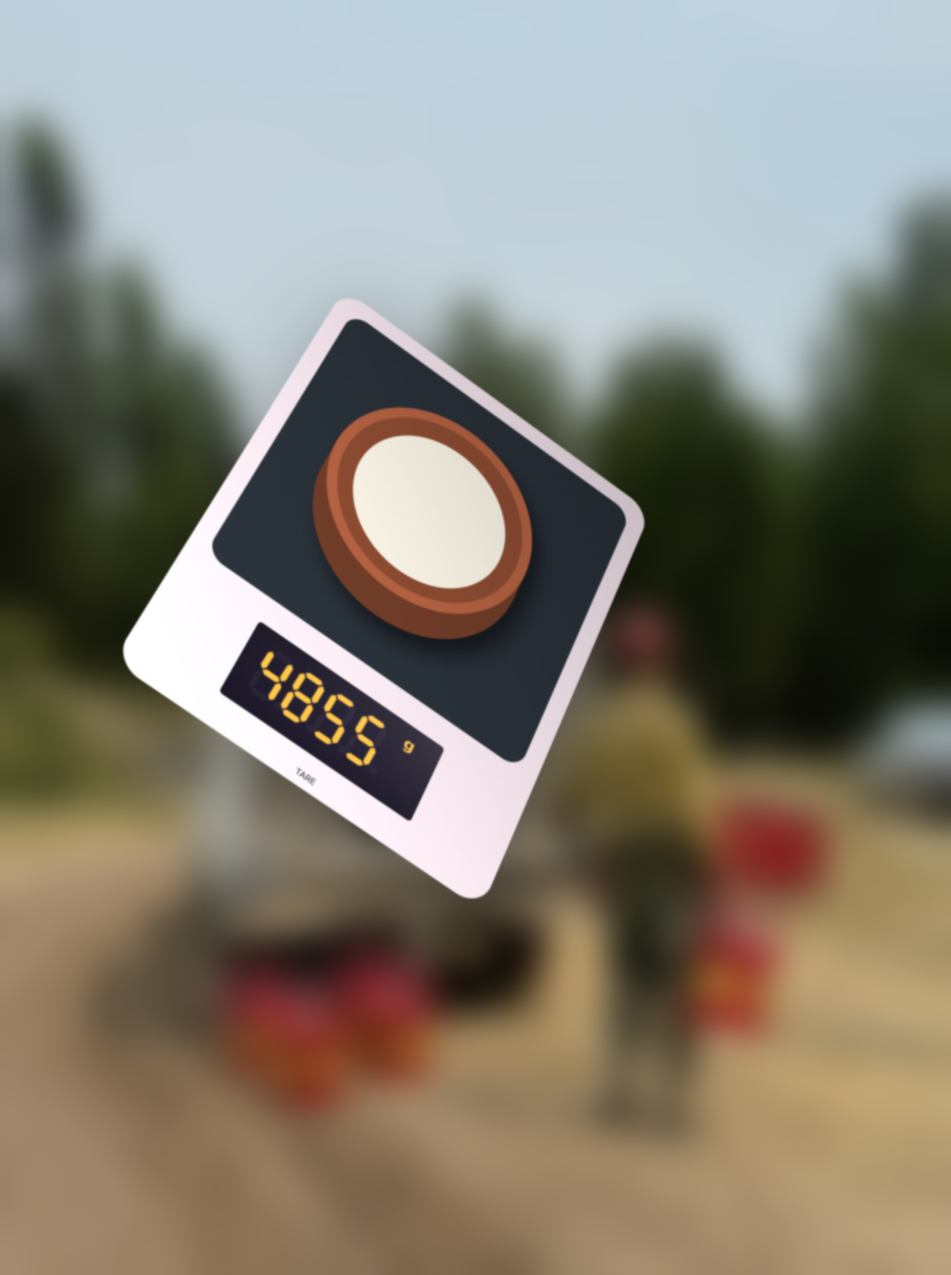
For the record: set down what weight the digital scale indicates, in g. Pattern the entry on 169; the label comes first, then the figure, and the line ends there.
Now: 4855
